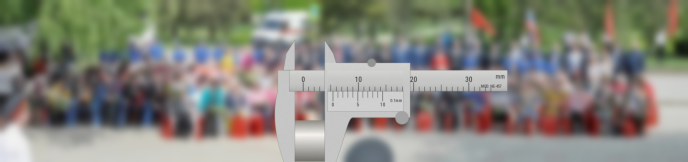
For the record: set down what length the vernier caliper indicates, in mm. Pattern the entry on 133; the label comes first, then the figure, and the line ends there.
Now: 5.4
